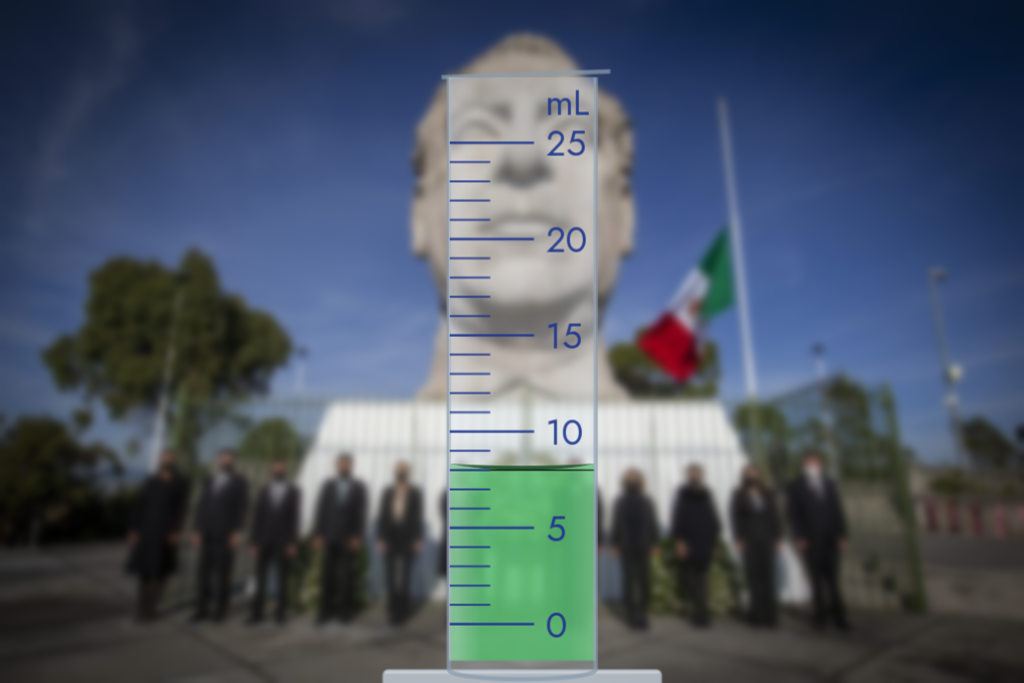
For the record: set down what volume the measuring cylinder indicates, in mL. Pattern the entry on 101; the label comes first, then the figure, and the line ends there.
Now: 8
